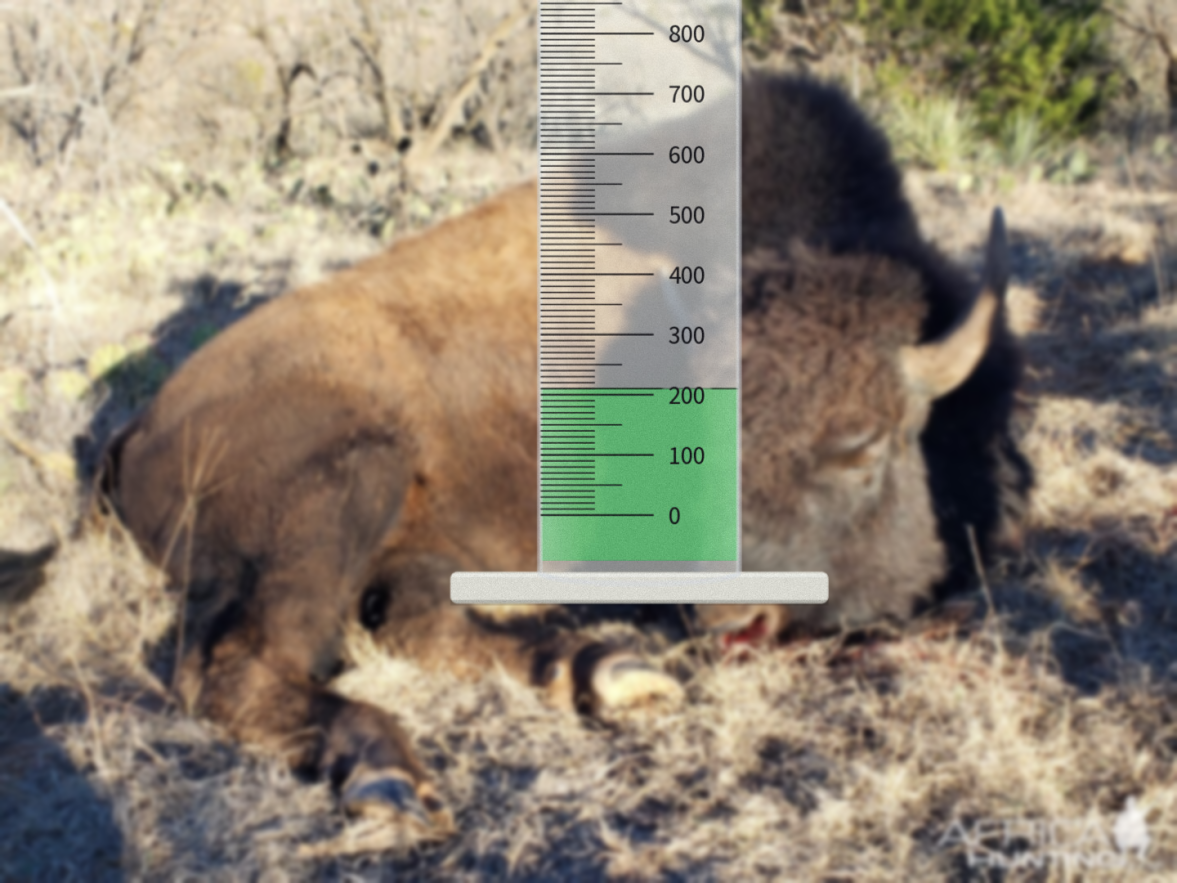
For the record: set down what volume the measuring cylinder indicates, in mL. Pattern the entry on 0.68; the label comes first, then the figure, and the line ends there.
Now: 210
